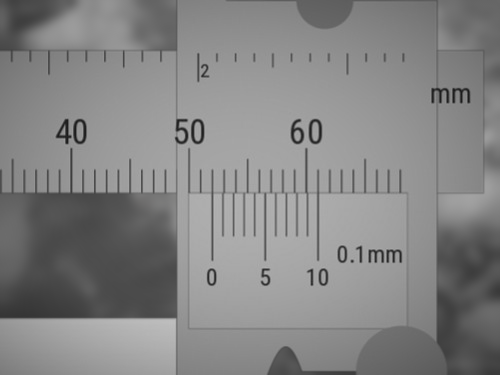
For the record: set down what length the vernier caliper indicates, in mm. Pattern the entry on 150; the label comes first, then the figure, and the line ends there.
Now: 52.0
